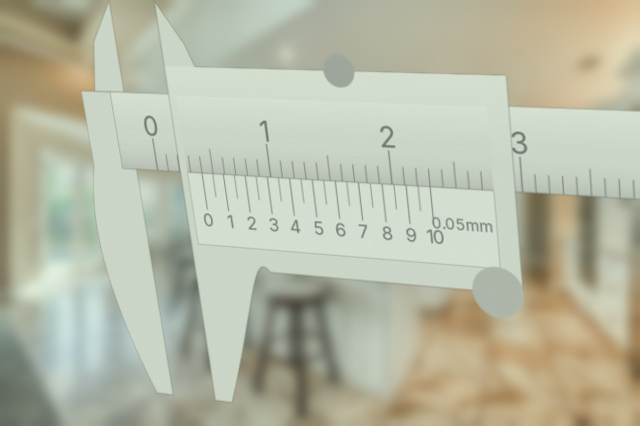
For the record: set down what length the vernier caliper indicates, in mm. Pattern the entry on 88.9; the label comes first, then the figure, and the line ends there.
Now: 4.0
